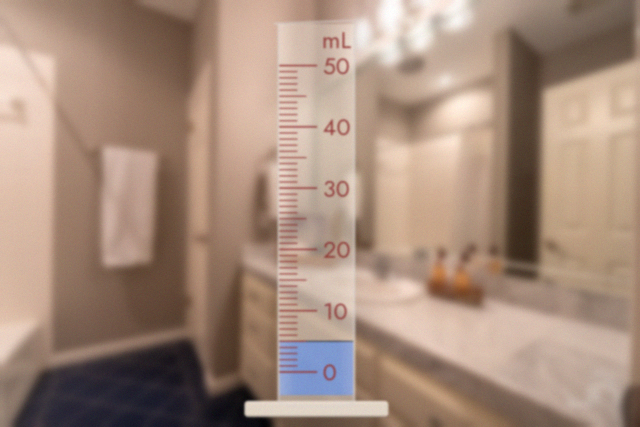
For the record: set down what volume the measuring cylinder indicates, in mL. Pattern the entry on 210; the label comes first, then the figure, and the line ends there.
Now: 5
